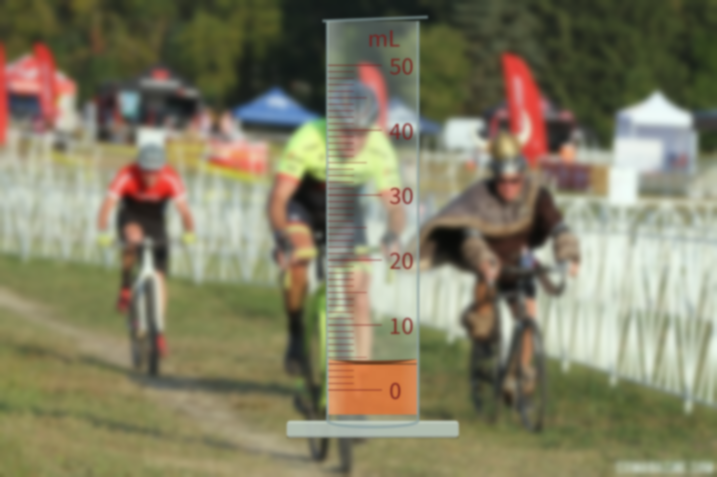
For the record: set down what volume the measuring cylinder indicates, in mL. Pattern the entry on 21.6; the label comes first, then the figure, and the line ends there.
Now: 4
